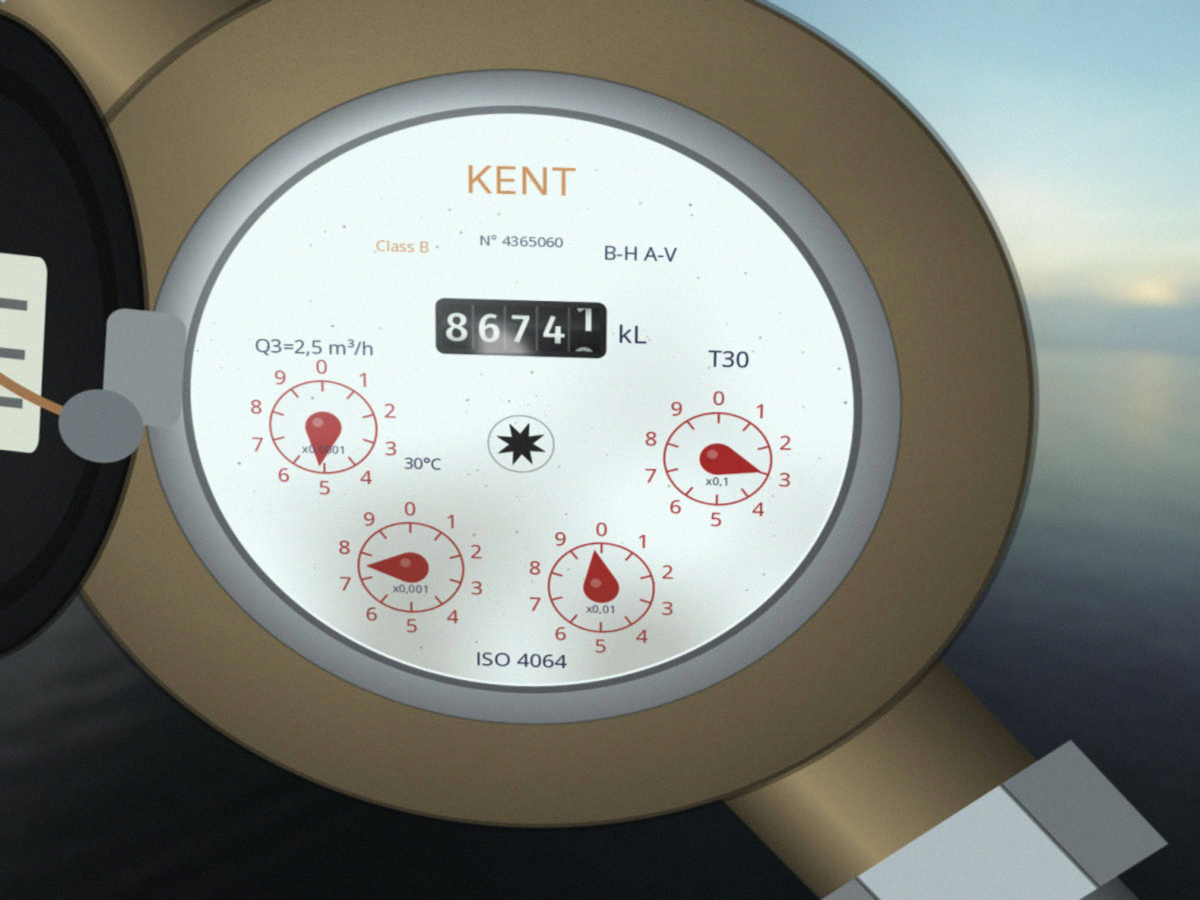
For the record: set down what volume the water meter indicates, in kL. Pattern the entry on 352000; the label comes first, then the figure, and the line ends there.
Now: 86741.2975
